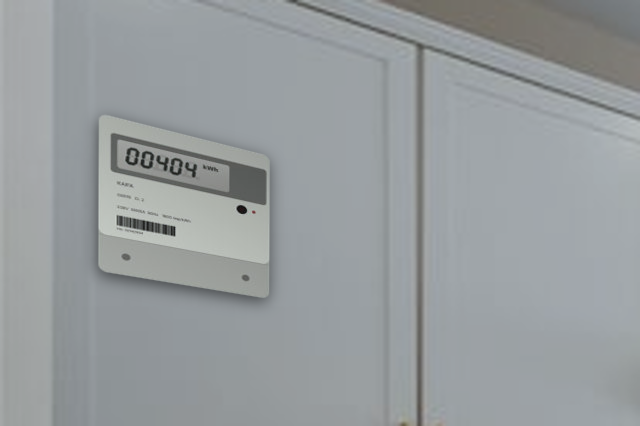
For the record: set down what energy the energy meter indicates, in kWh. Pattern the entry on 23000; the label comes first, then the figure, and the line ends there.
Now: 404
